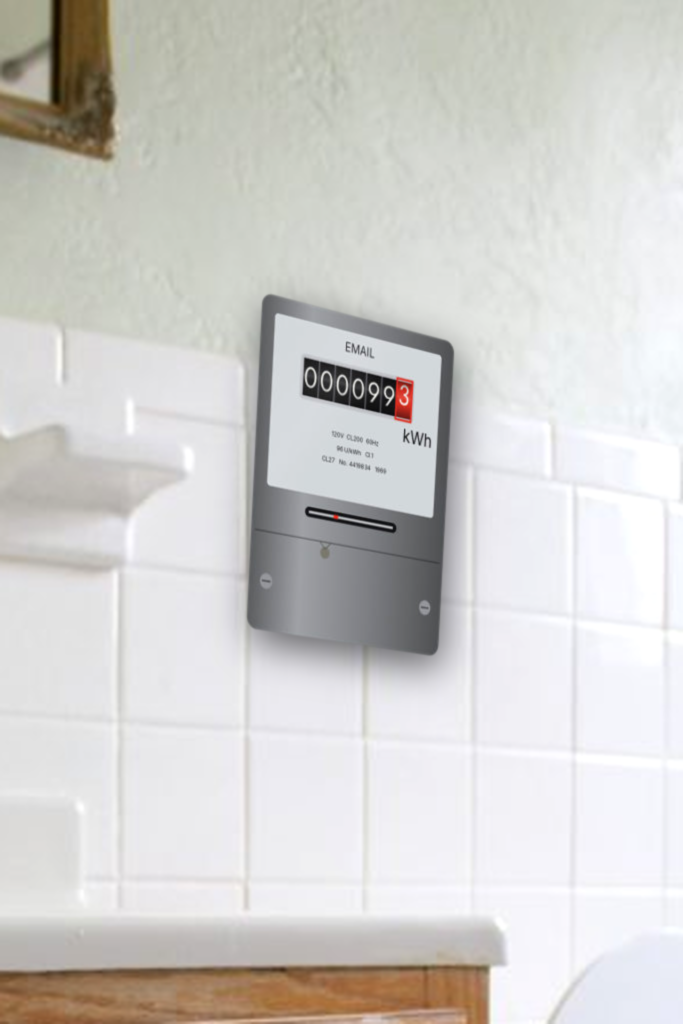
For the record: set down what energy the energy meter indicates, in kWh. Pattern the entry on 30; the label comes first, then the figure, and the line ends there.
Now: 99.3
